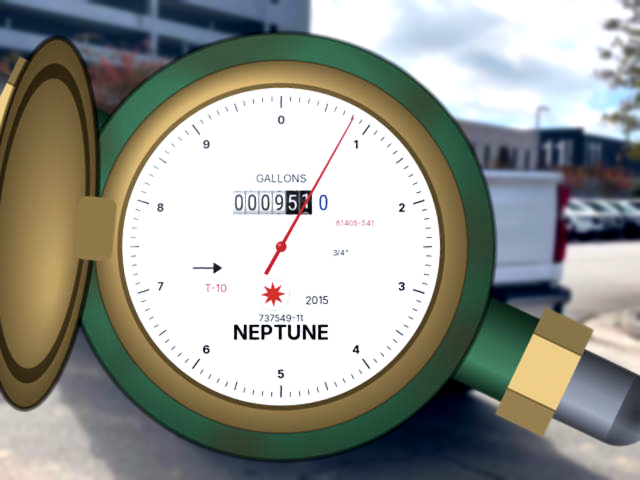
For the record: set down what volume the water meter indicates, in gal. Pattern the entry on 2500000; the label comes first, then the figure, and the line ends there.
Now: 9510.8
